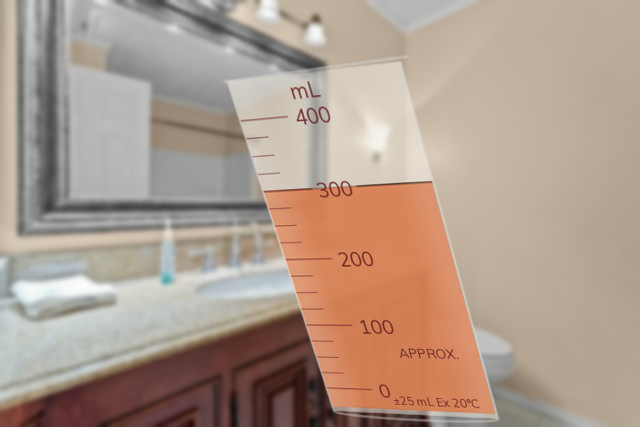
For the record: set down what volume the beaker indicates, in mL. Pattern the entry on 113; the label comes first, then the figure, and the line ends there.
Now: 300
